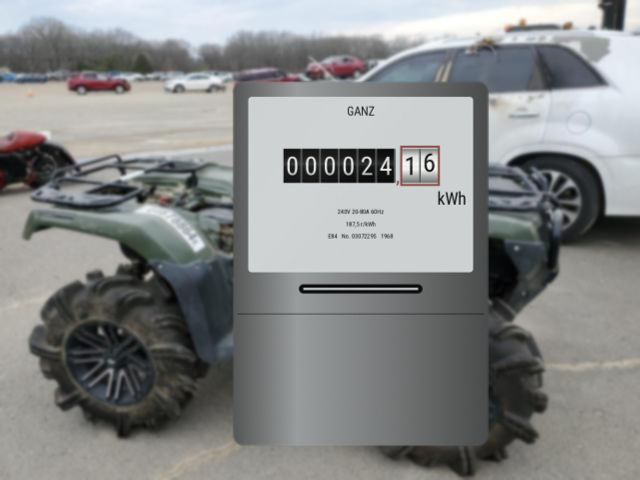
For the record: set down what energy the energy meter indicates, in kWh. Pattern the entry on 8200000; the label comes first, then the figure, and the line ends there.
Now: 24.16
